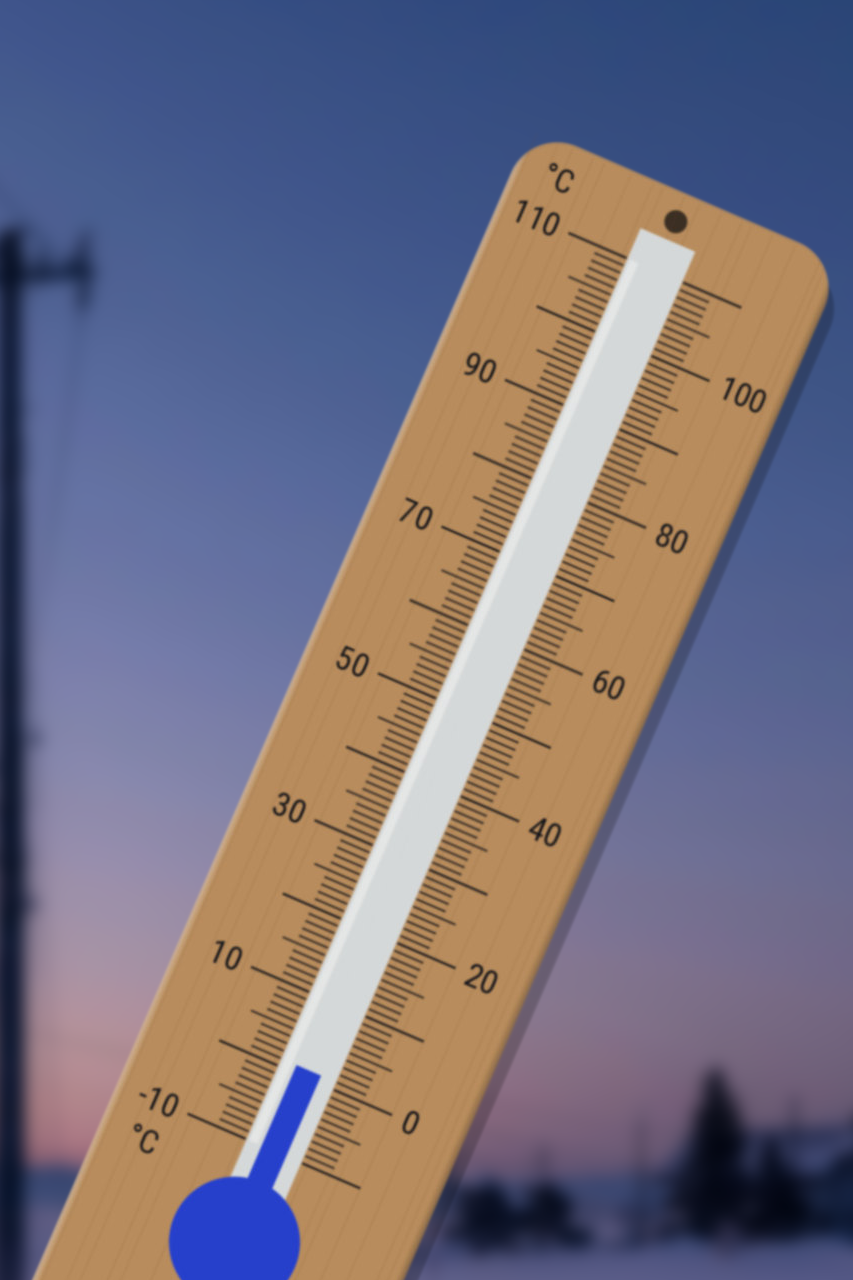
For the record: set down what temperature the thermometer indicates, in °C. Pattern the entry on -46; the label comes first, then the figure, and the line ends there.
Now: 1
